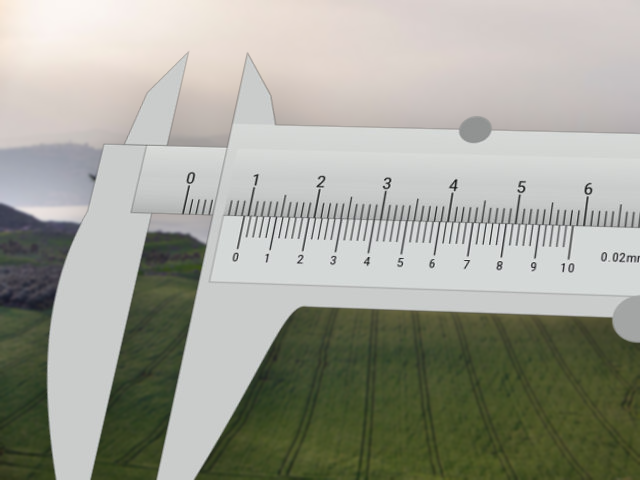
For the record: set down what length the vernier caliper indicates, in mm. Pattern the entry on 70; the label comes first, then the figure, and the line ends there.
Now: 9.4
